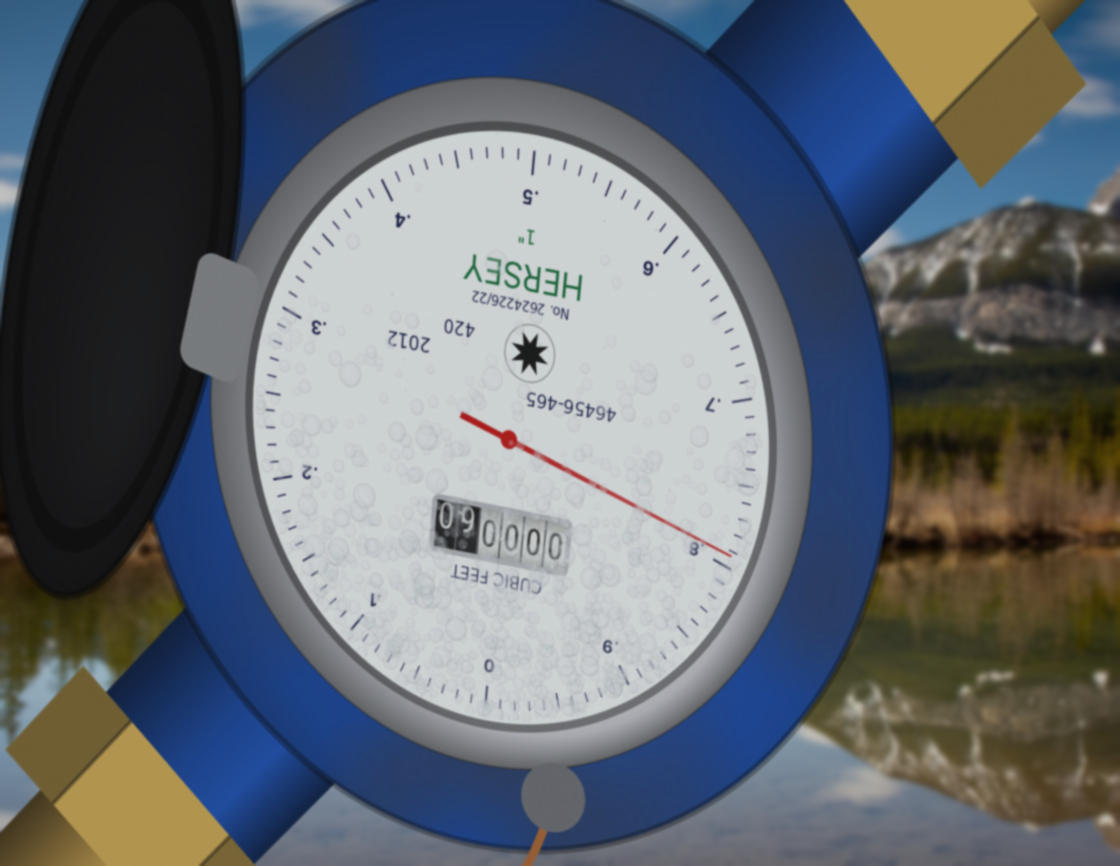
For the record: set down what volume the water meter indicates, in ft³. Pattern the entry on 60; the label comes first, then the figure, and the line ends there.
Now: 59.79
